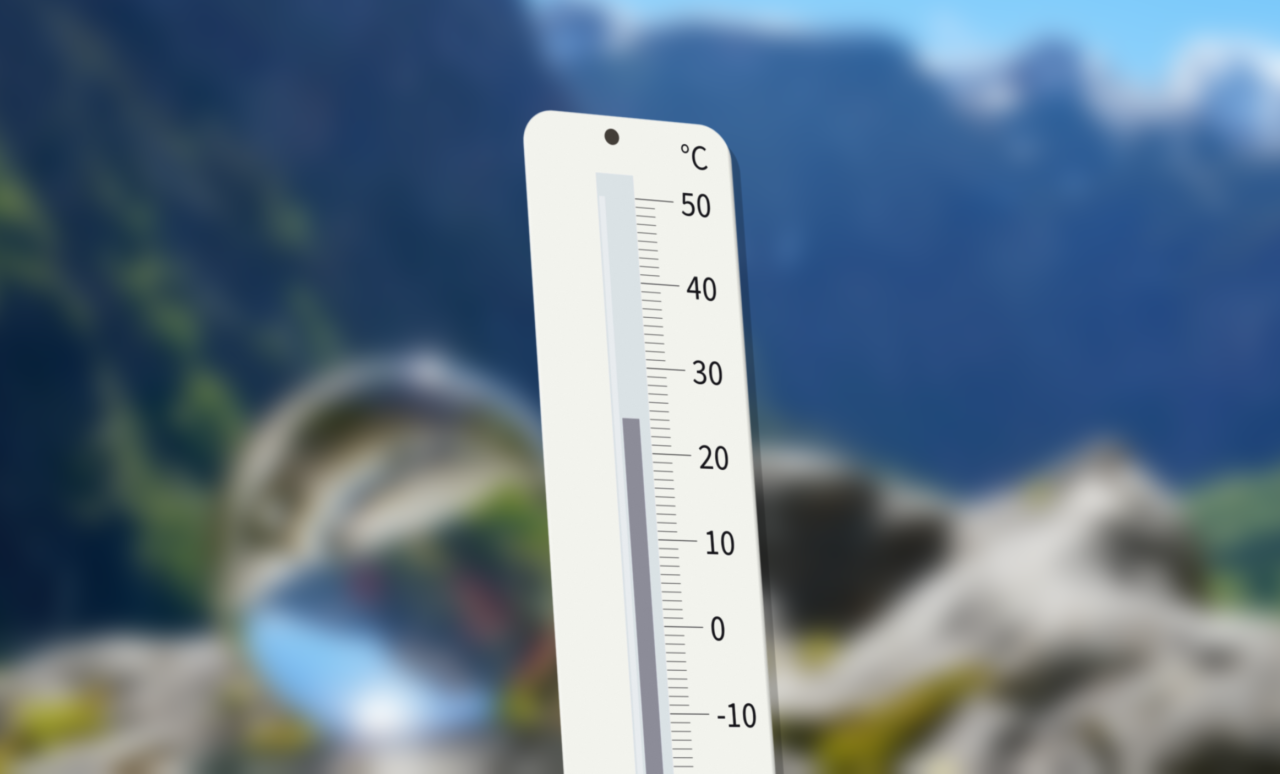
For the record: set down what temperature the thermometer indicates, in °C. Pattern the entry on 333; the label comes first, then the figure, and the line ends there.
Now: 24
